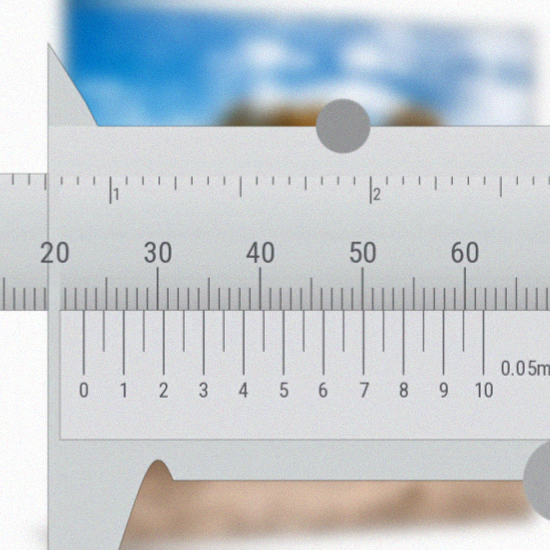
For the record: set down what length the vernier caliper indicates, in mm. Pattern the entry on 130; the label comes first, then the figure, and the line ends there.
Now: 22.8
